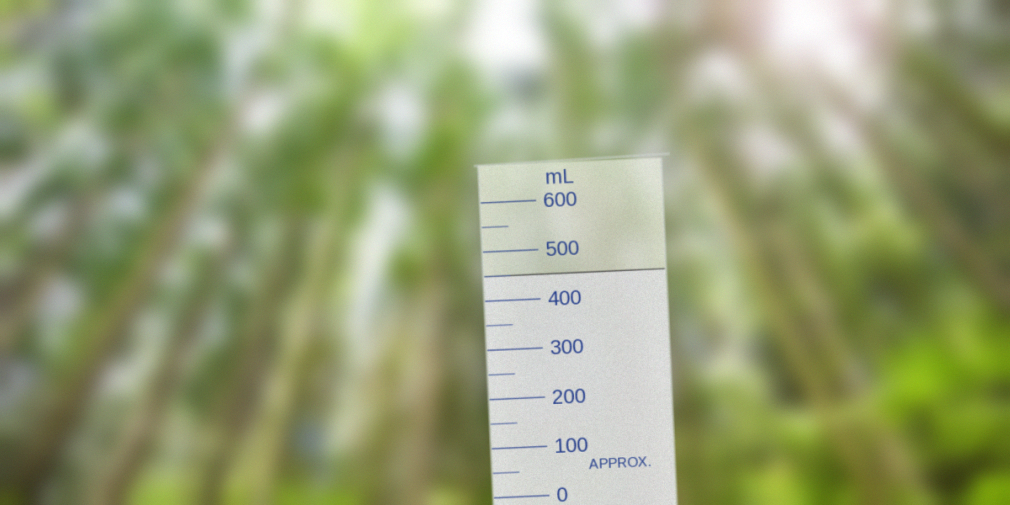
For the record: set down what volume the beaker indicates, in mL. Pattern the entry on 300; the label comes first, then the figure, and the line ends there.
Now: 450
